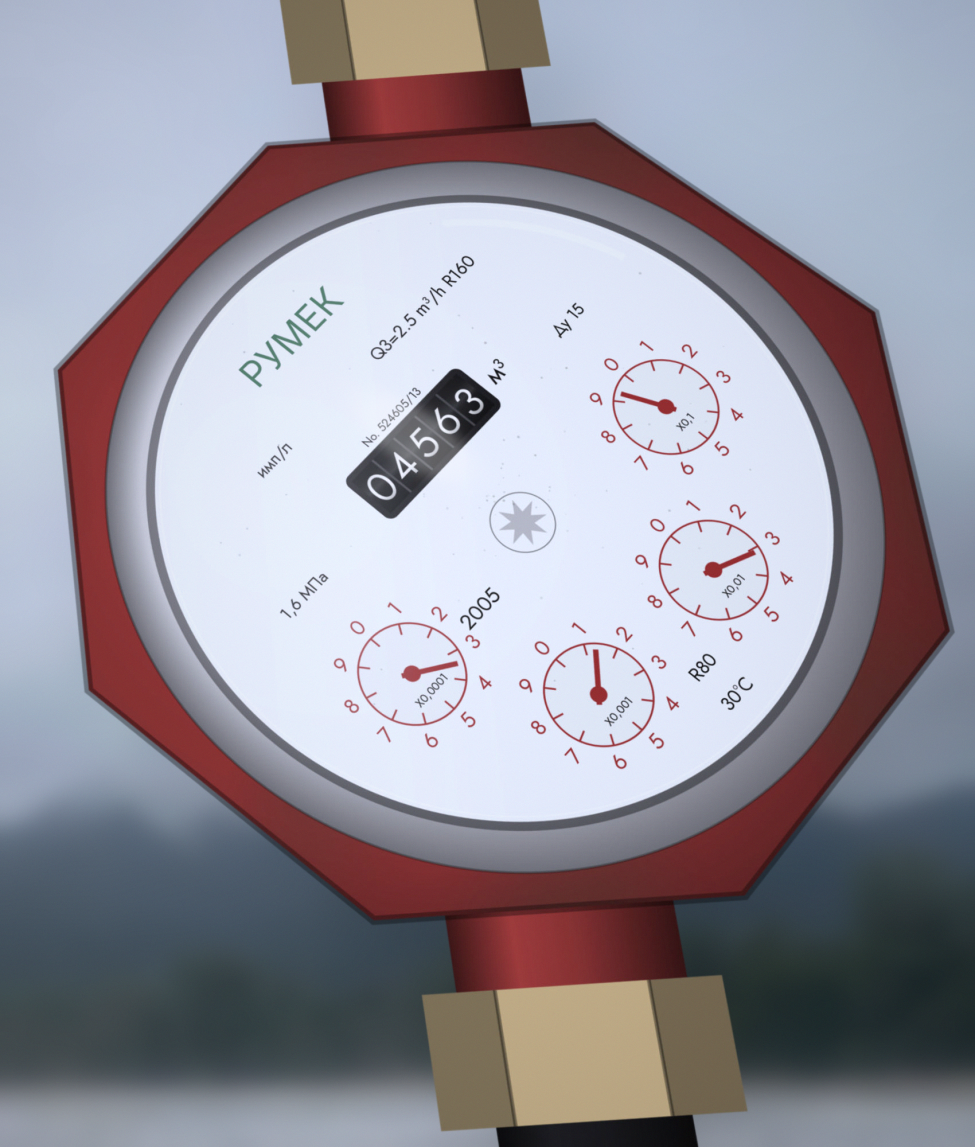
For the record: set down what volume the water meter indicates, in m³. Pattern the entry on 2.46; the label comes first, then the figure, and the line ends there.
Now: 4562.9313
